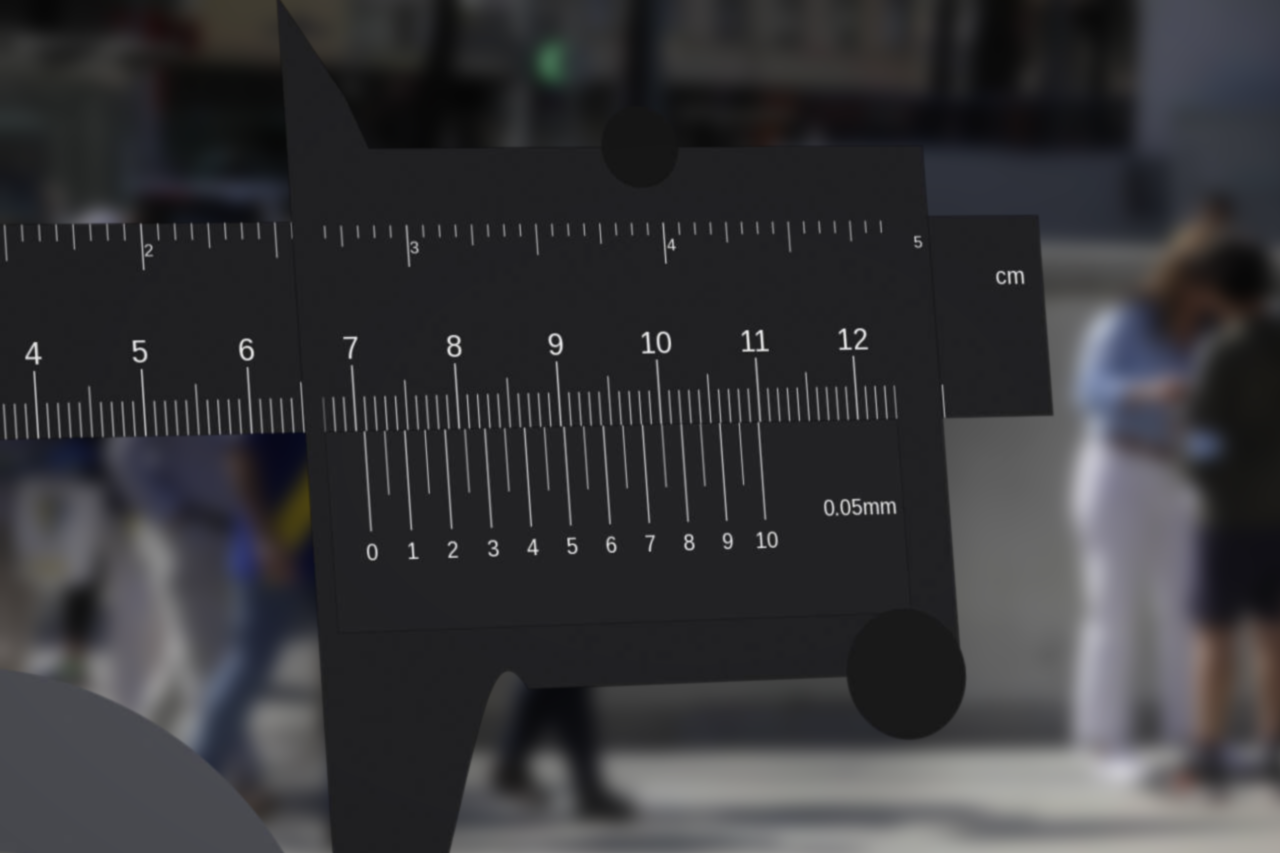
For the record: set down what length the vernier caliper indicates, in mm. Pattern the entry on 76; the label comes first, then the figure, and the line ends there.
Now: 70.8
